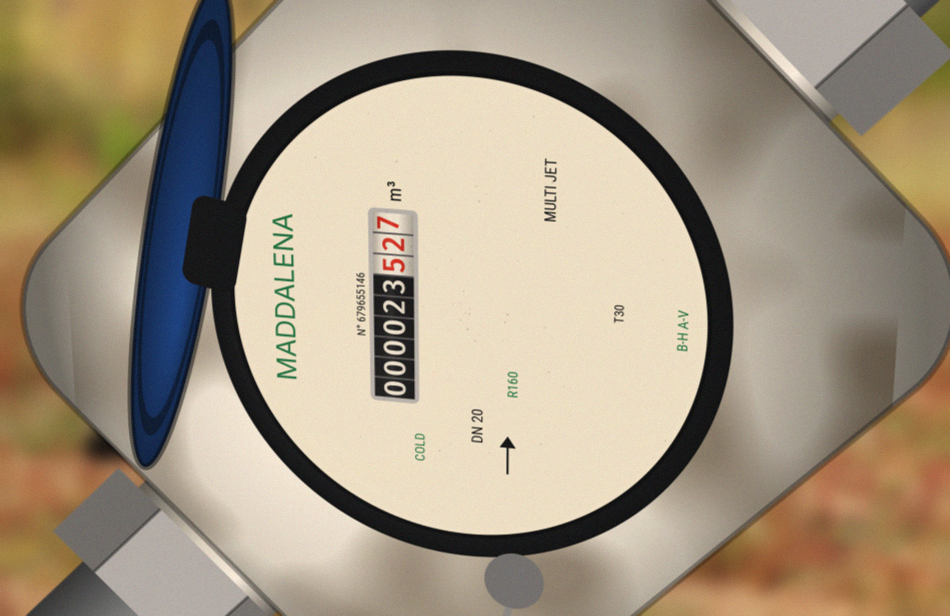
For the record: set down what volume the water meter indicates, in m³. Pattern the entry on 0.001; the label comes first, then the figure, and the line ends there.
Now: 23.527
